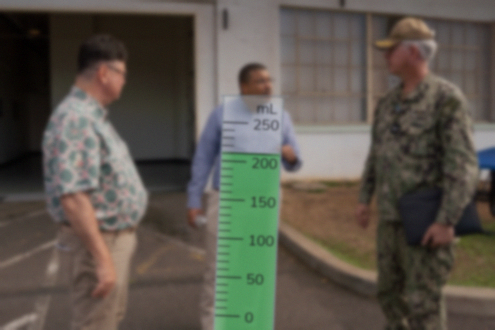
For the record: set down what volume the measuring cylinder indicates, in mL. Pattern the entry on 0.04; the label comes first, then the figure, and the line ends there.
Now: 210
